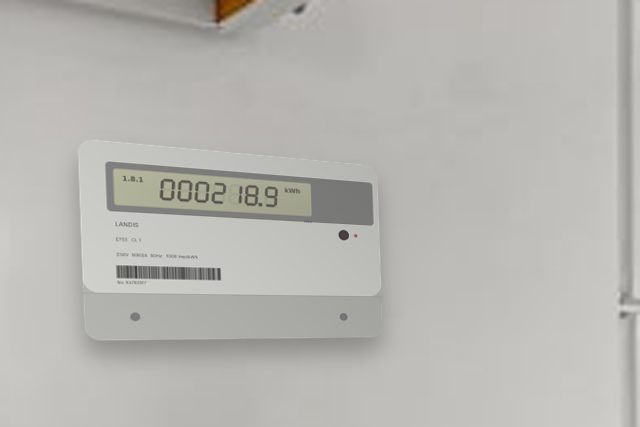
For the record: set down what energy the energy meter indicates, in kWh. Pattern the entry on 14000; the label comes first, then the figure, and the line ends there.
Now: 218.9
